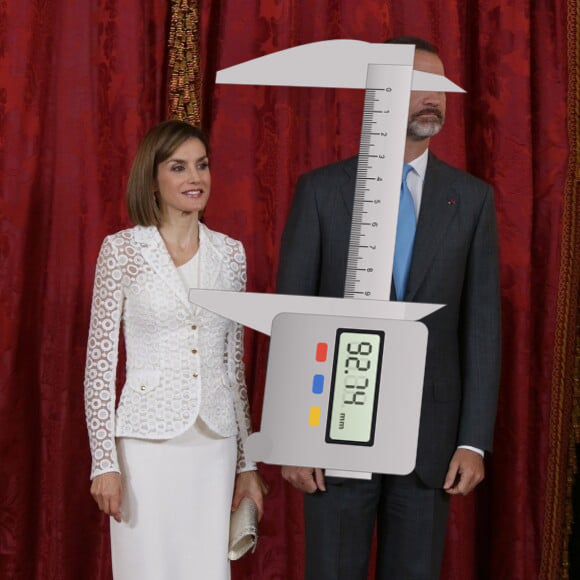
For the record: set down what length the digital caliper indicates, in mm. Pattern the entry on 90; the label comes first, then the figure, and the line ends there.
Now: 92.74
